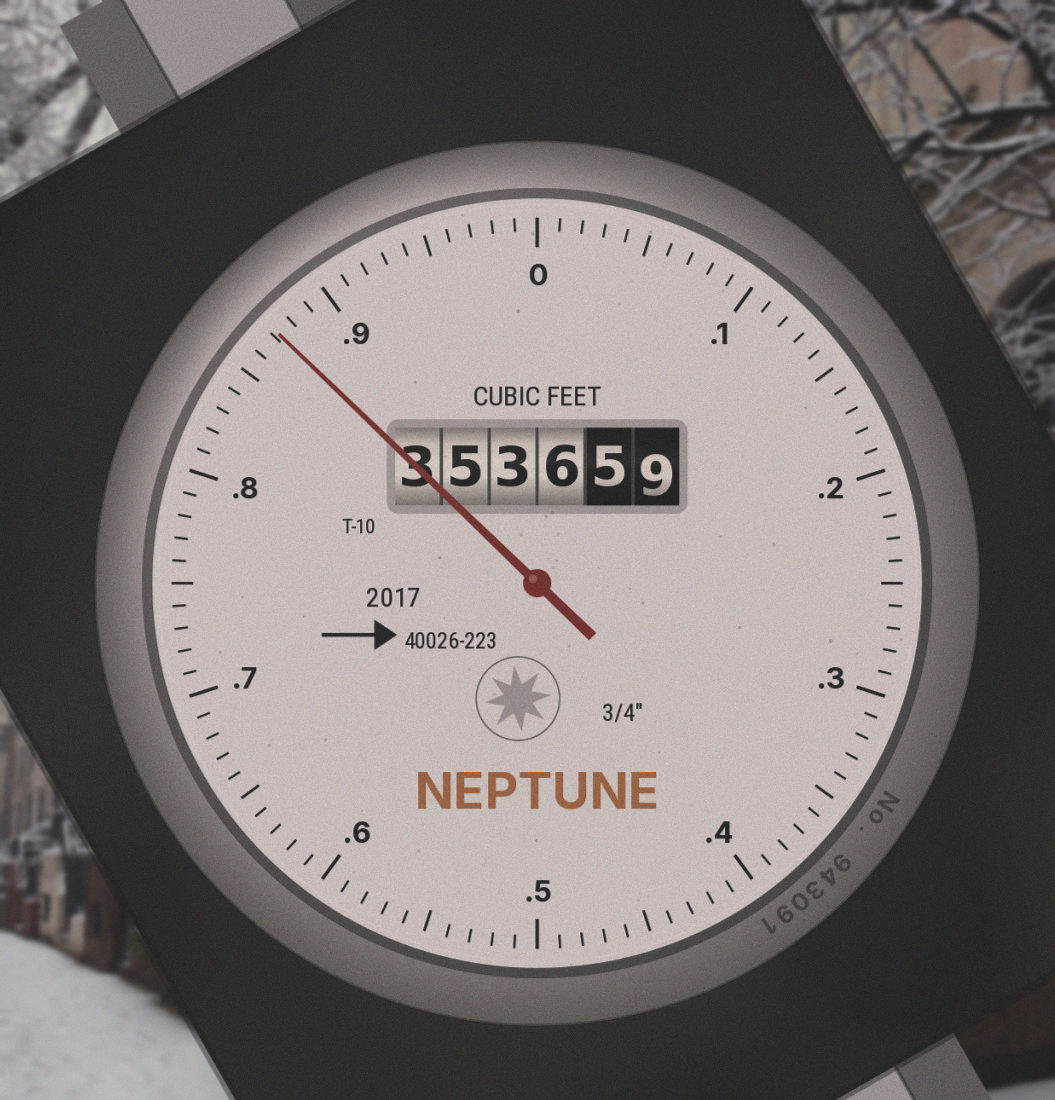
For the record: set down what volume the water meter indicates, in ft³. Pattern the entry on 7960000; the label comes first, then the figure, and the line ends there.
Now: 353658.87
